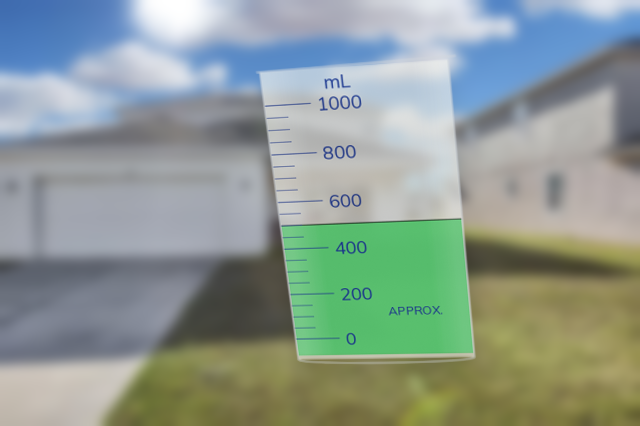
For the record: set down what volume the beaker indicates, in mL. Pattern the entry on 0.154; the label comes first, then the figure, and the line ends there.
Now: 500
